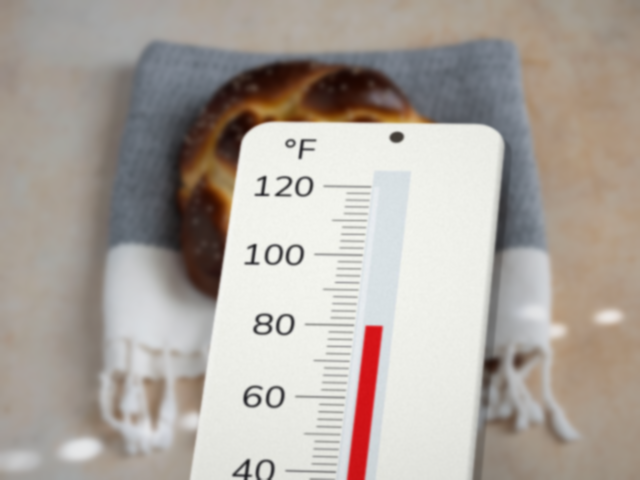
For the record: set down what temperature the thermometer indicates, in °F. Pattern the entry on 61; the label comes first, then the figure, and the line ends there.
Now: 80
